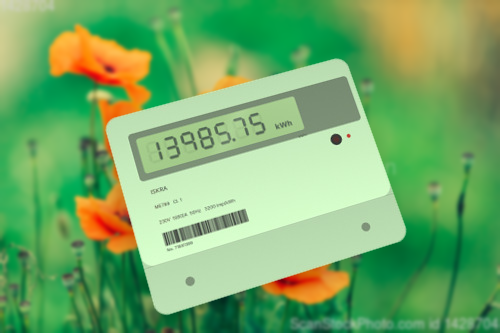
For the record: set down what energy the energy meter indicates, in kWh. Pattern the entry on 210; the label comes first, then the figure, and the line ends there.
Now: 13985.75
